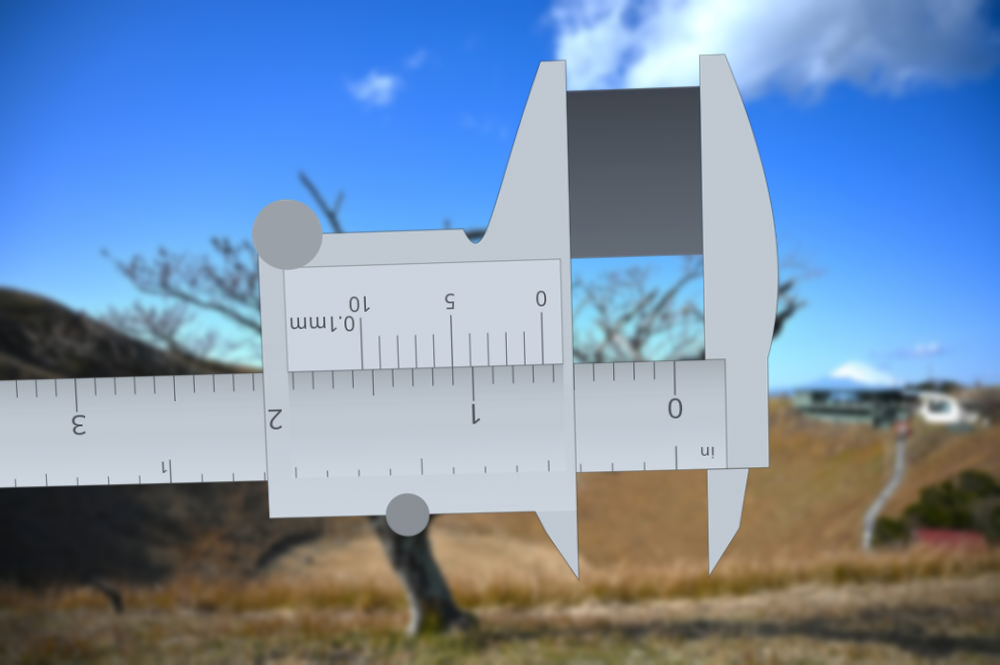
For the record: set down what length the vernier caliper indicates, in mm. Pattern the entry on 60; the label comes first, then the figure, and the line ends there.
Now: 6.5
